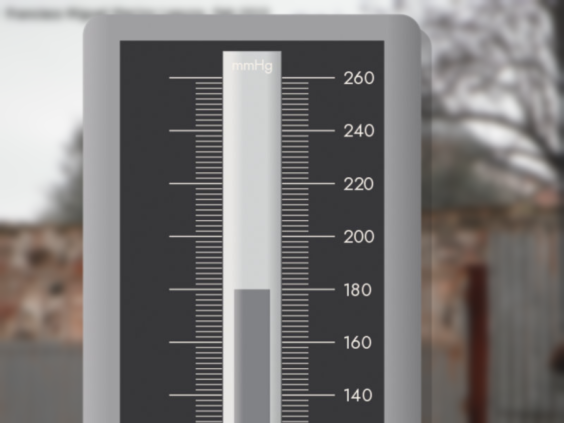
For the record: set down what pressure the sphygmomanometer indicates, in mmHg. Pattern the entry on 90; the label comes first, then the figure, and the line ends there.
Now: 180
